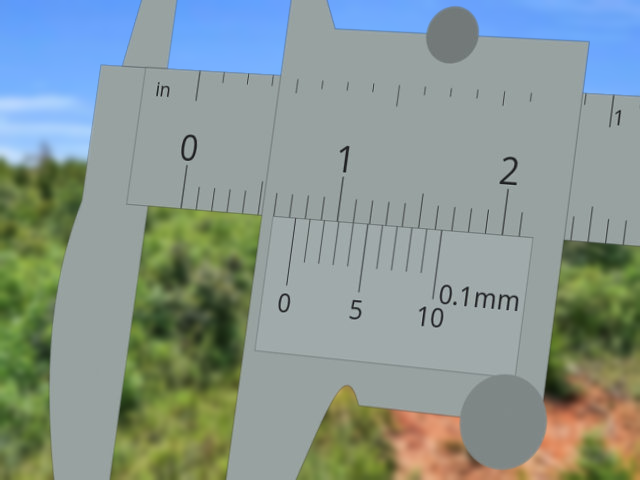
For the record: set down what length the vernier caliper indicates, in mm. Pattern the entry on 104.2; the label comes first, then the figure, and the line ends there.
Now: 7.4
